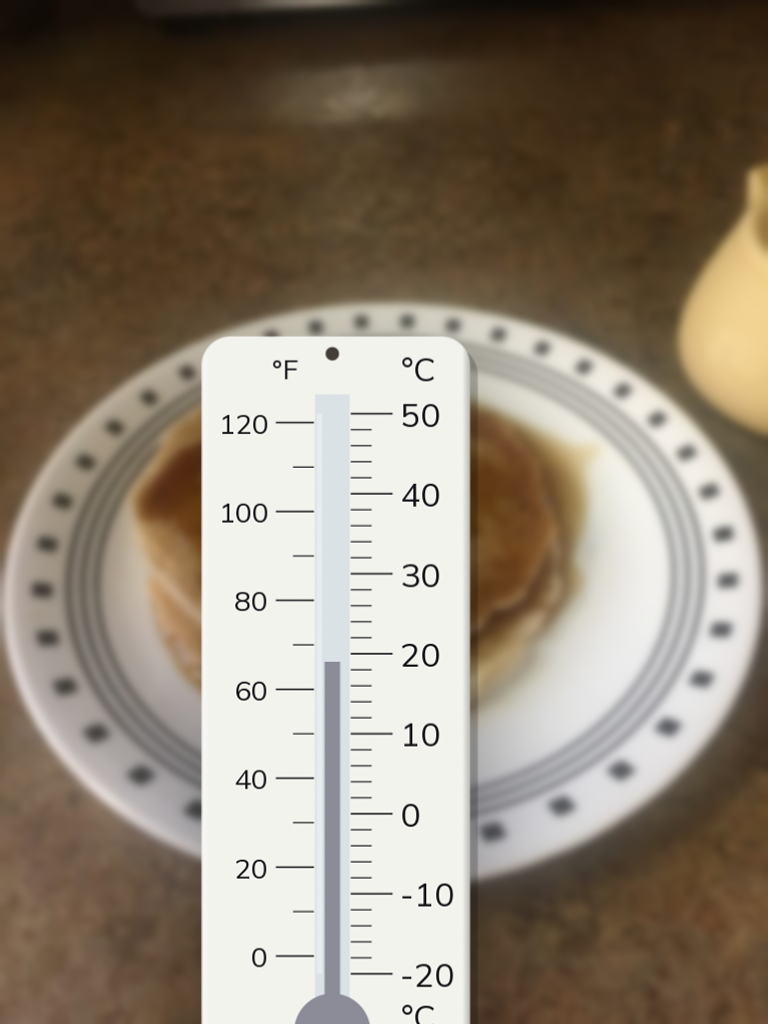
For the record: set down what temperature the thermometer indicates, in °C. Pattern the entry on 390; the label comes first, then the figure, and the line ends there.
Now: 19
